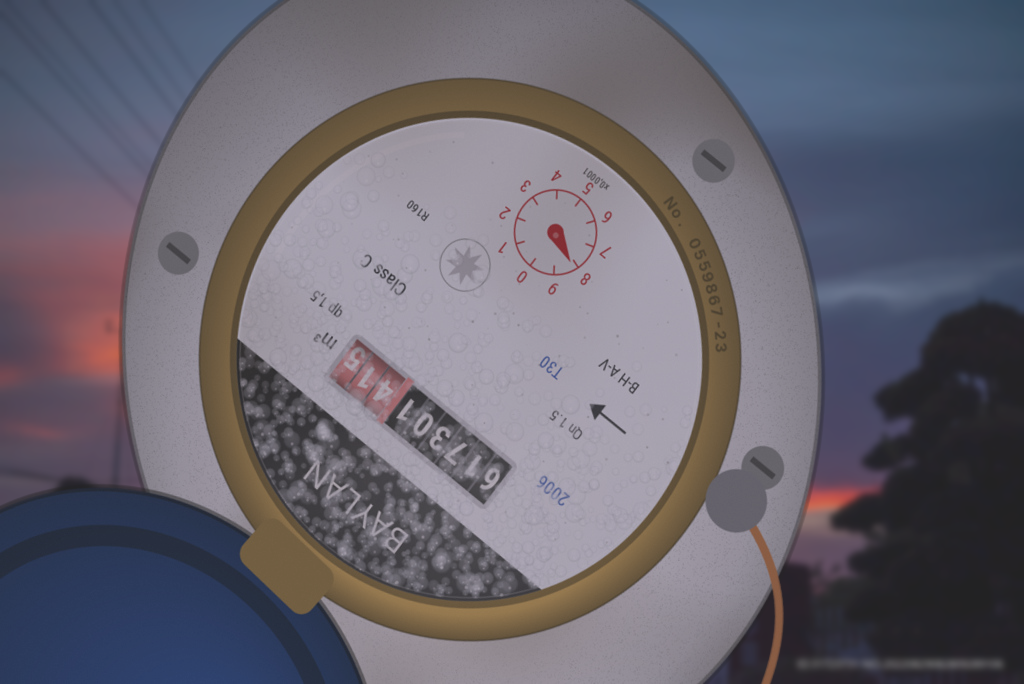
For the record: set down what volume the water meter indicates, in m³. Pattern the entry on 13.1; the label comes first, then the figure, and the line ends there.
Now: 617301.4148
